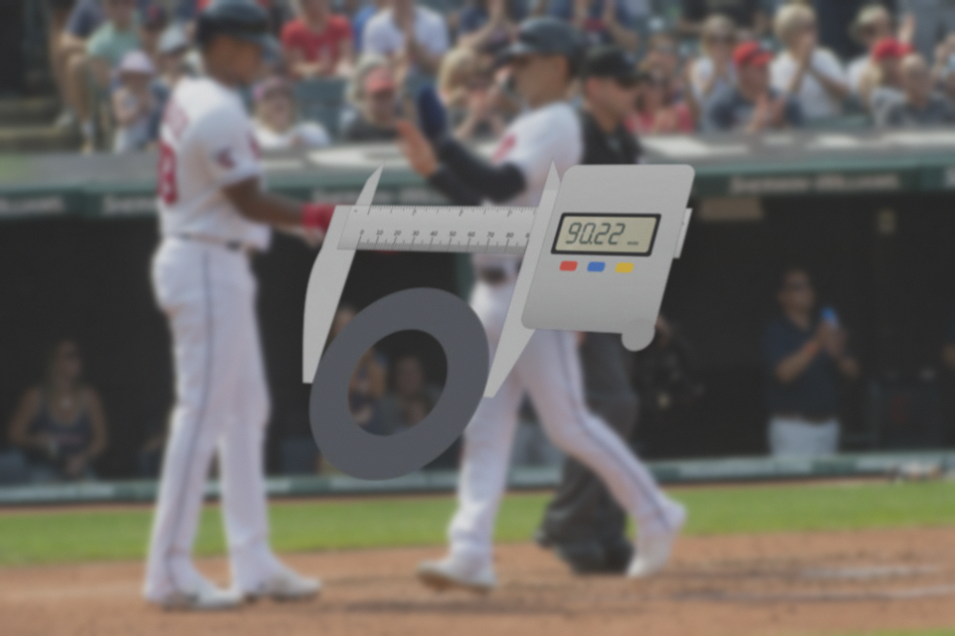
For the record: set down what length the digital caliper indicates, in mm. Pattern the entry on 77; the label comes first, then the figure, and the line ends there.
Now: 90.22
